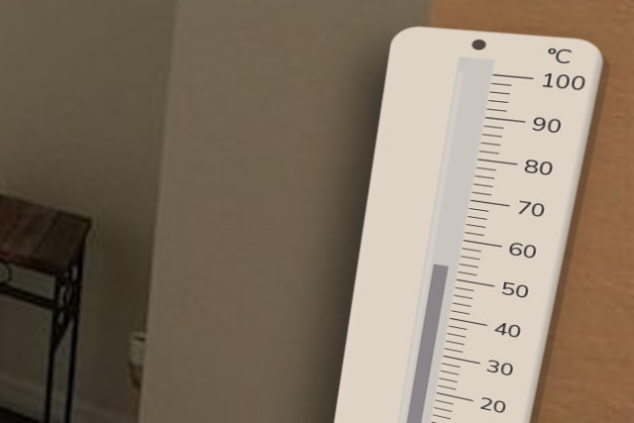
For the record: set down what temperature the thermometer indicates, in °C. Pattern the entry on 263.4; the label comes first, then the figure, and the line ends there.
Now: 53
